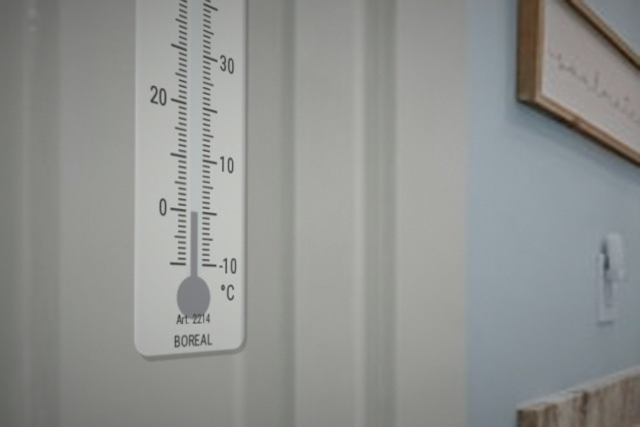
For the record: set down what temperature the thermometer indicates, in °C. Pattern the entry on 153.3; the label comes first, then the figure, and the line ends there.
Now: 0
